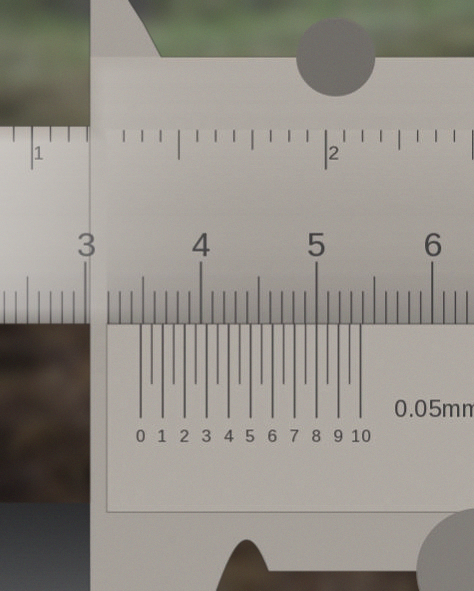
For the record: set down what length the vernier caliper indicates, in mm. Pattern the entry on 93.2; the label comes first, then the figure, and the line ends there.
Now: 34.8
